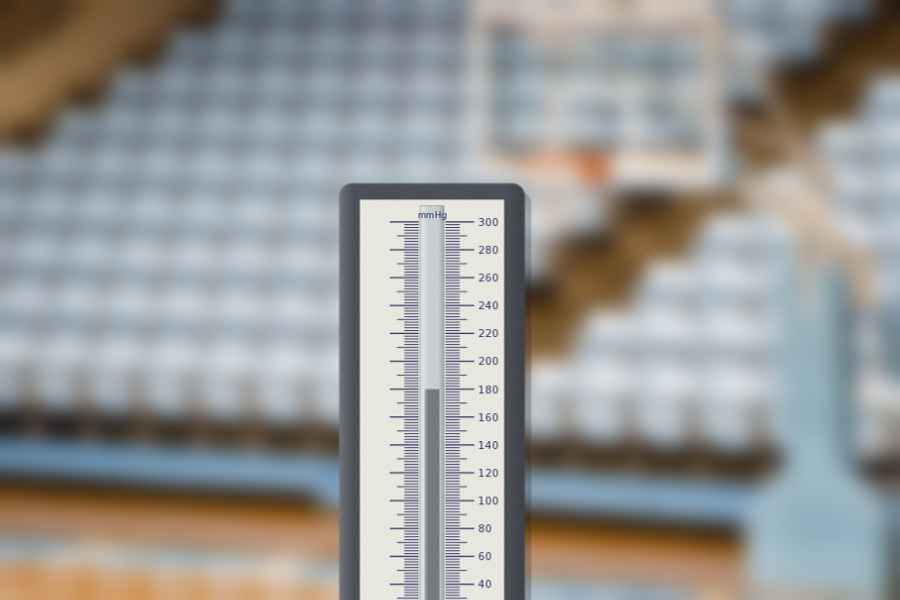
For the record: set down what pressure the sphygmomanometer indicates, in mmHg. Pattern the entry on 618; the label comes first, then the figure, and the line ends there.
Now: 180
